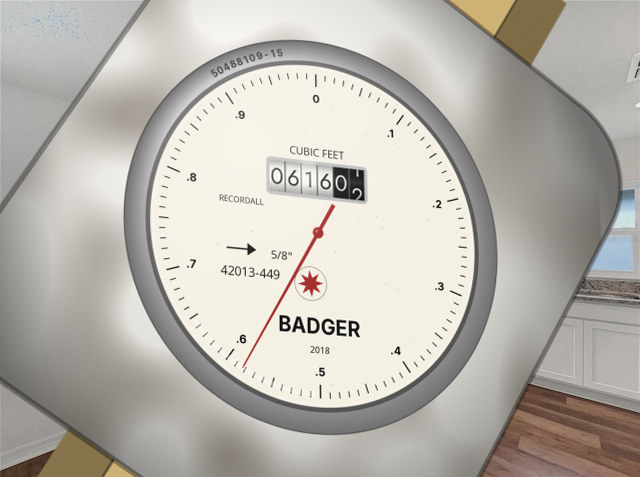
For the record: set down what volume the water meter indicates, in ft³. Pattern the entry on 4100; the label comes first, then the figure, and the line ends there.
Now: 61601.58
